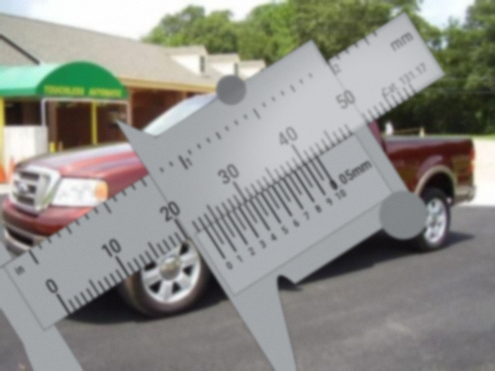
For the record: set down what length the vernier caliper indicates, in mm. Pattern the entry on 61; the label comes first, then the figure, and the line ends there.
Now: 23.0
